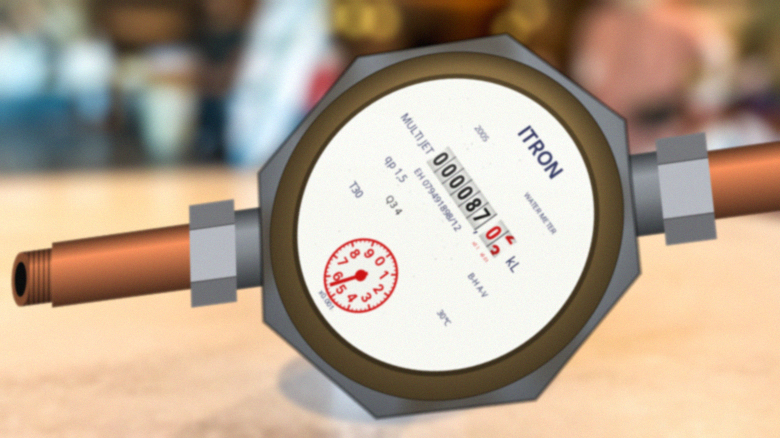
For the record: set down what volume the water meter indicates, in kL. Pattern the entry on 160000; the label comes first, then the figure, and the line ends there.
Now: 87.025
